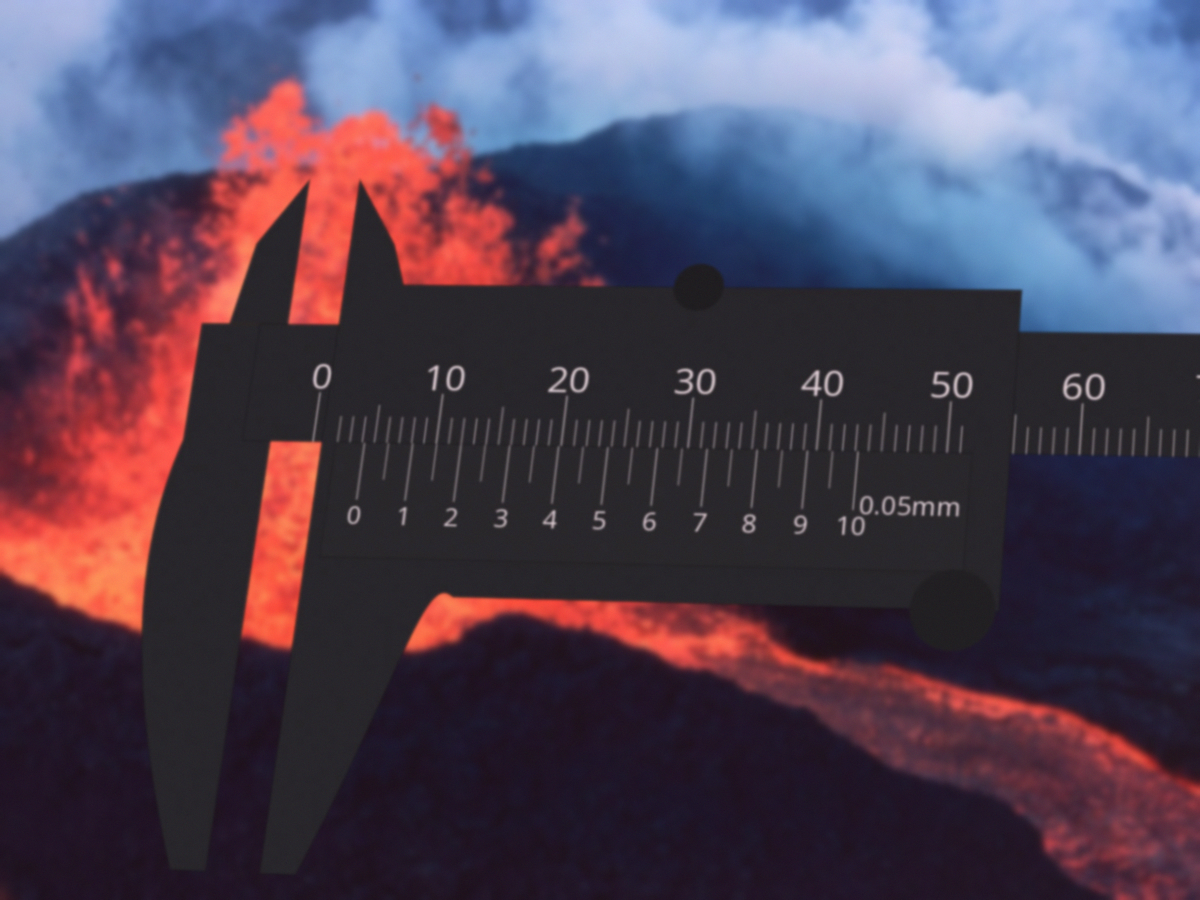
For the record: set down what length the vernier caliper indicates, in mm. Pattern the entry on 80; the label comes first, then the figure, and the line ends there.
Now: 4.2
